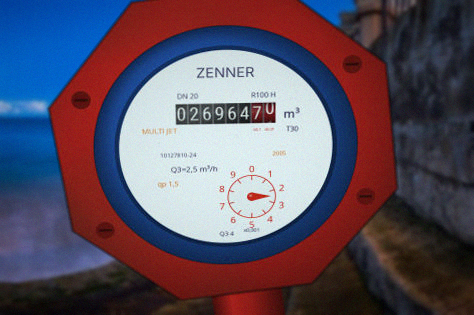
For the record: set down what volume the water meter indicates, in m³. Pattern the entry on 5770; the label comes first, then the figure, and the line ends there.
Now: 26964.702
